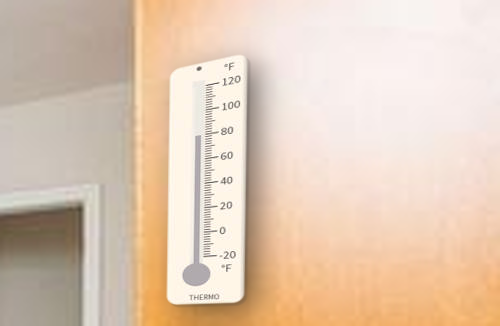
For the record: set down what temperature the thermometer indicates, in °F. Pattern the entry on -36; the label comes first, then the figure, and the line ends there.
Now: 80
